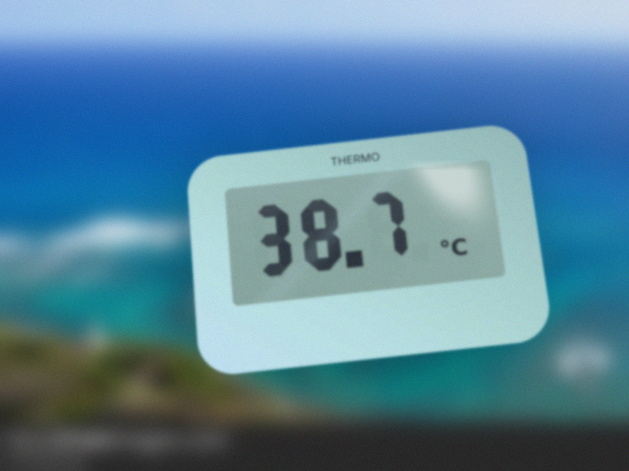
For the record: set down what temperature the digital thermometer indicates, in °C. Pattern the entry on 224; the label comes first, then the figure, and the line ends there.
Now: 38.7
